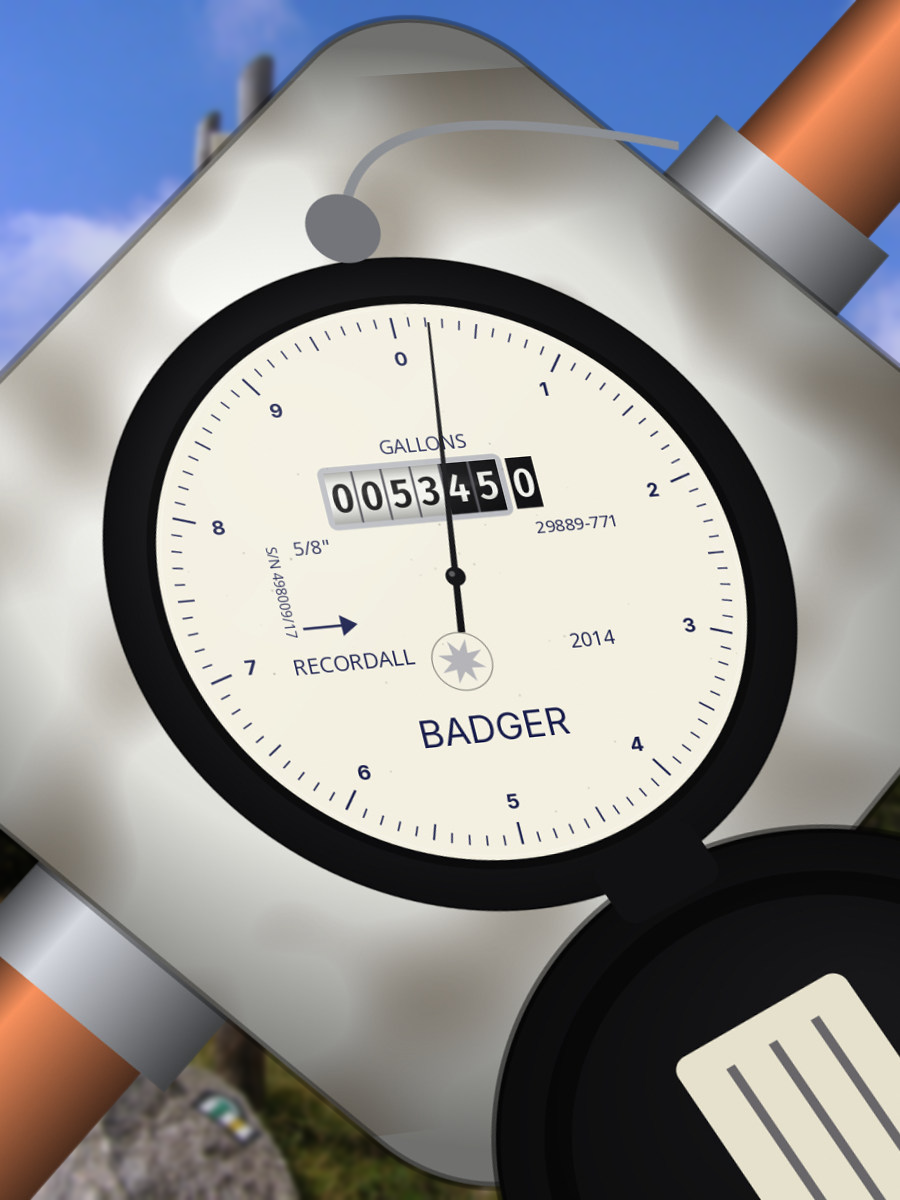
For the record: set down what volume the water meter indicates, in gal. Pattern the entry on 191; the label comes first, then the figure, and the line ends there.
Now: 53450.2
